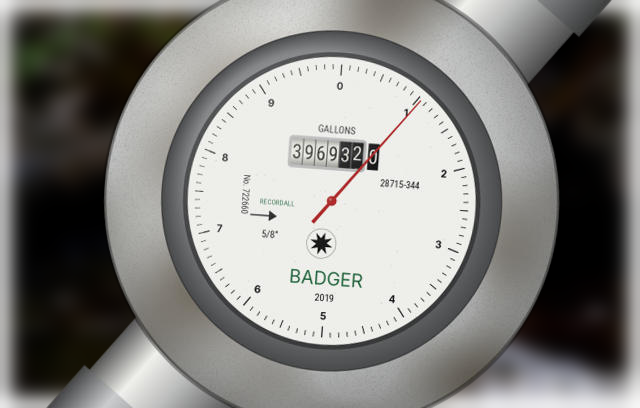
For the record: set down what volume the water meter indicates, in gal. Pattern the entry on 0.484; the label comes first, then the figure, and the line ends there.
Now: 3969321.0
